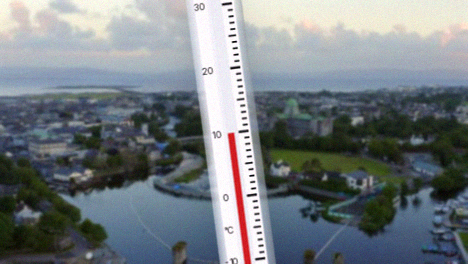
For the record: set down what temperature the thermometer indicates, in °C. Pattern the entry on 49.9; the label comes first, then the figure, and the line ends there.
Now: 10
